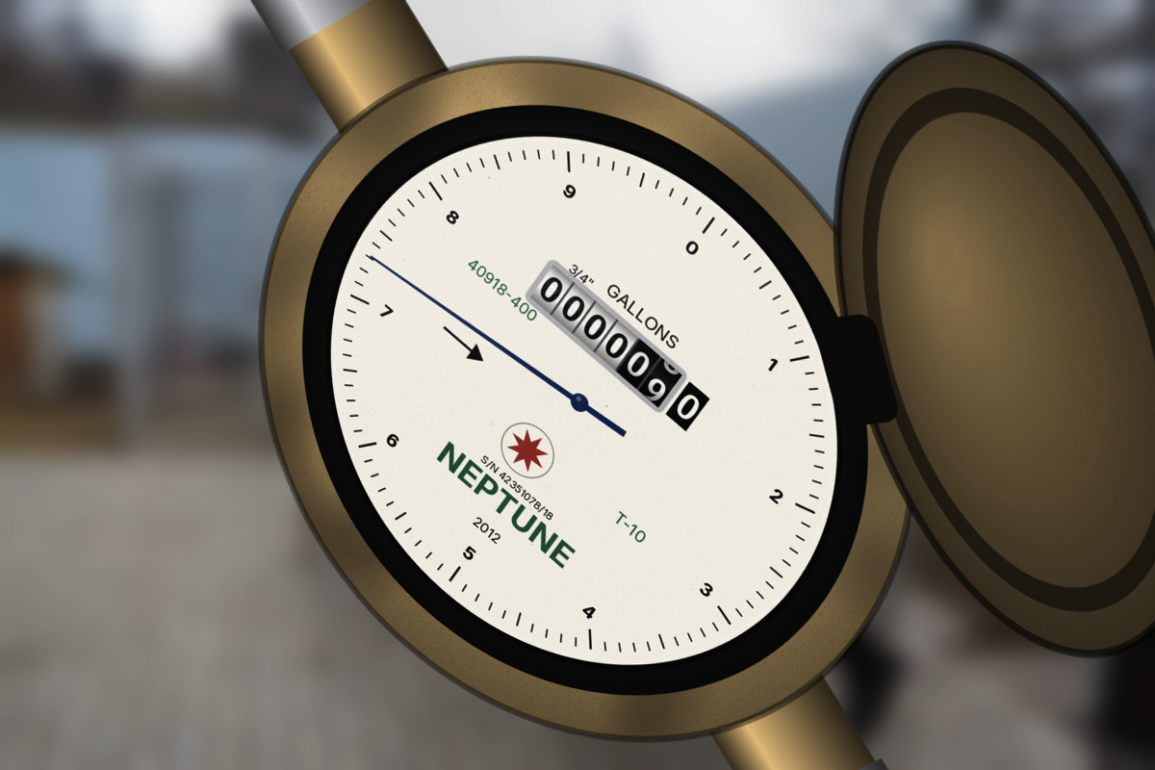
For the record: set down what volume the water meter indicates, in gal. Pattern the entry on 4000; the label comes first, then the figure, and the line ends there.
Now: 87.3
